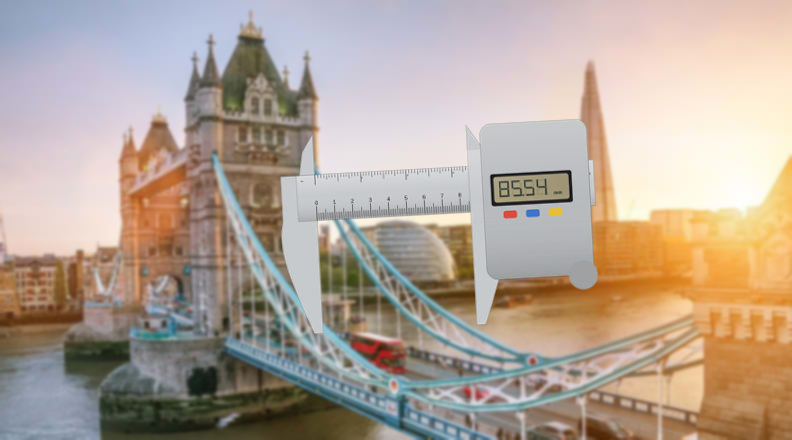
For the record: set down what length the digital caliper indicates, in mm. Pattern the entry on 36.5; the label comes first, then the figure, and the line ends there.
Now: 85.54
